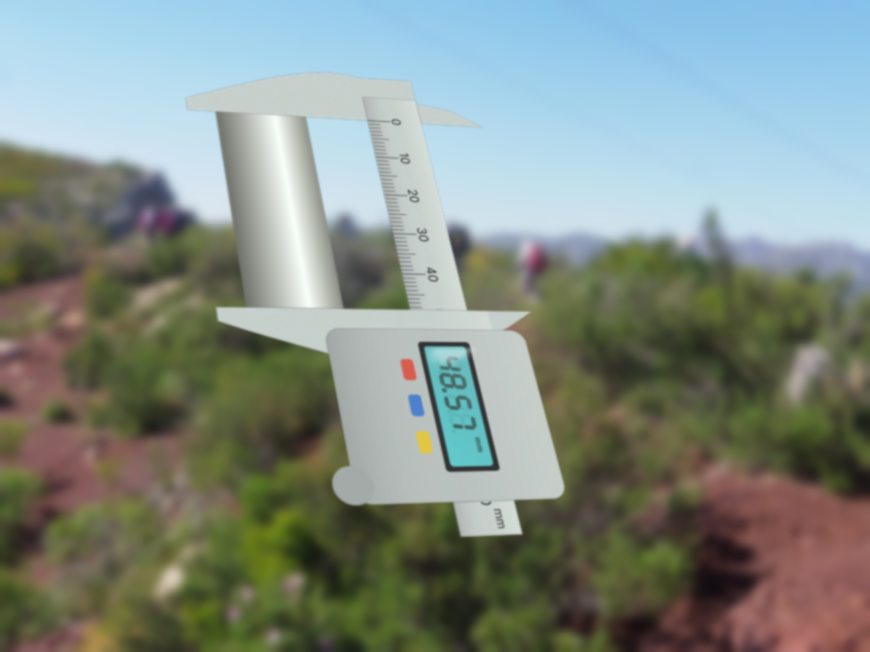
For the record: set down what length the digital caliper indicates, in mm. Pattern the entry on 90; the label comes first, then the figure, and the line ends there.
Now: 48.57
